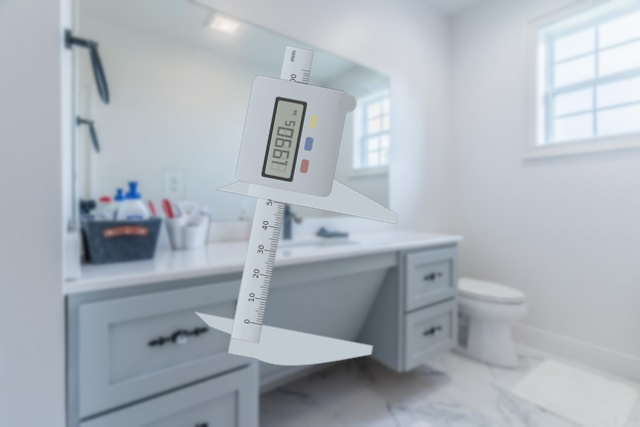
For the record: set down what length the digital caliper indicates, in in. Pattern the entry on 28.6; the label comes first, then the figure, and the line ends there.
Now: 1.9905
